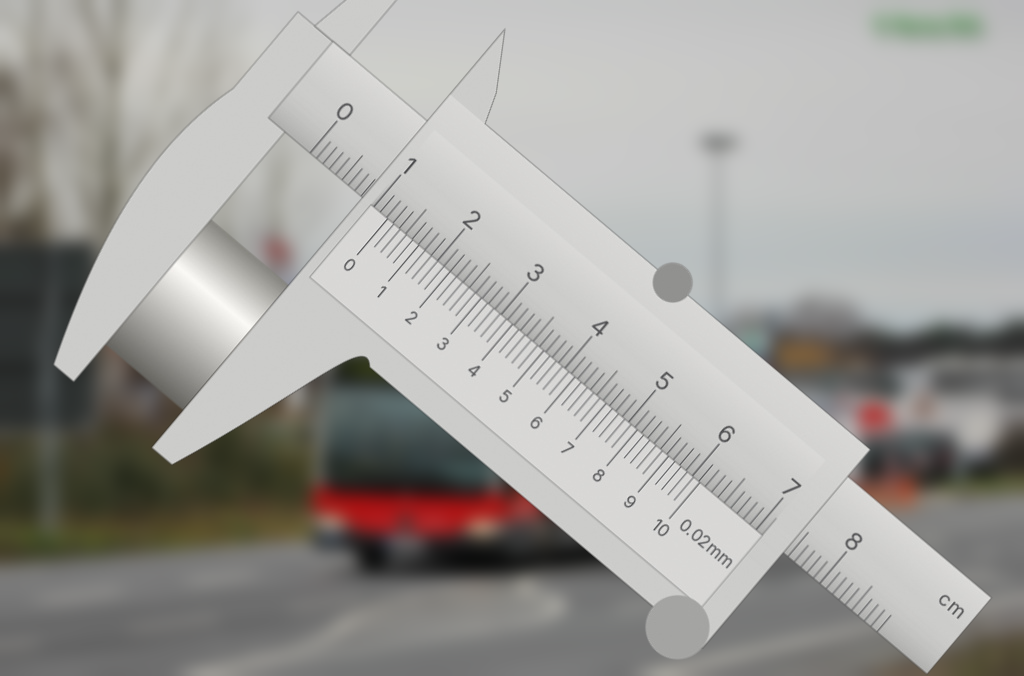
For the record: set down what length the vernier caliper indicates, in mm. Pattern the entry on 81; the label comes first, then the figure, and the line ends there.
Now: 12.2
